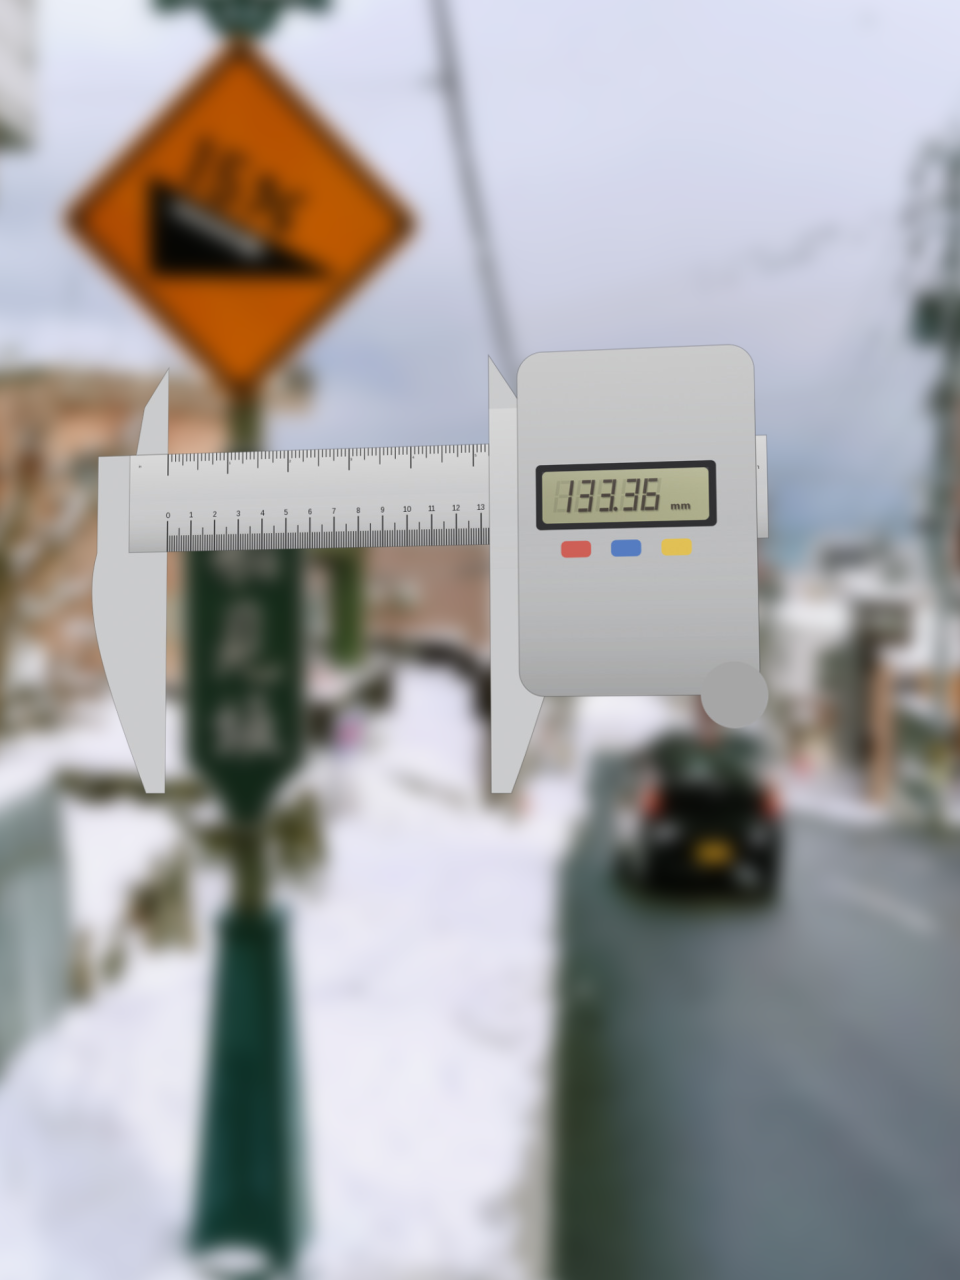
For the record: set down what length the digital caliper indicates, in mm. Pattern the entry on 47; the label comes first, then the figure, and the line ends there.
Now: 133.36
